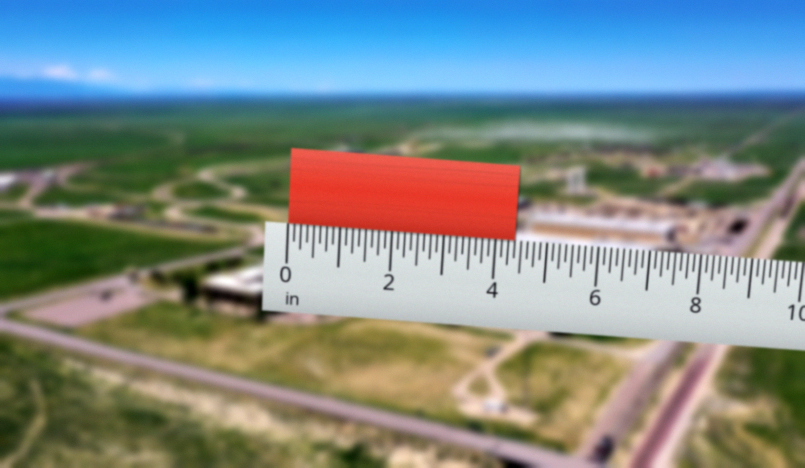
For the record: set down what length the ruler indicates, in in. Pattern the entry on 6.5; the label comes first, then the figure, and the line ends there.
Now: 4.375
